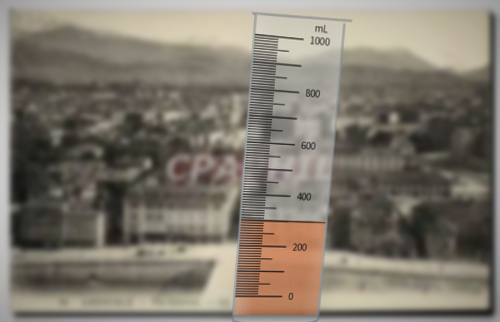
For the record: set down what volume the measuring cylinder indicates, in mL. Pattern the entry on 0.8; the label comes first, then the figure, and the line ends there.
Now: 300
